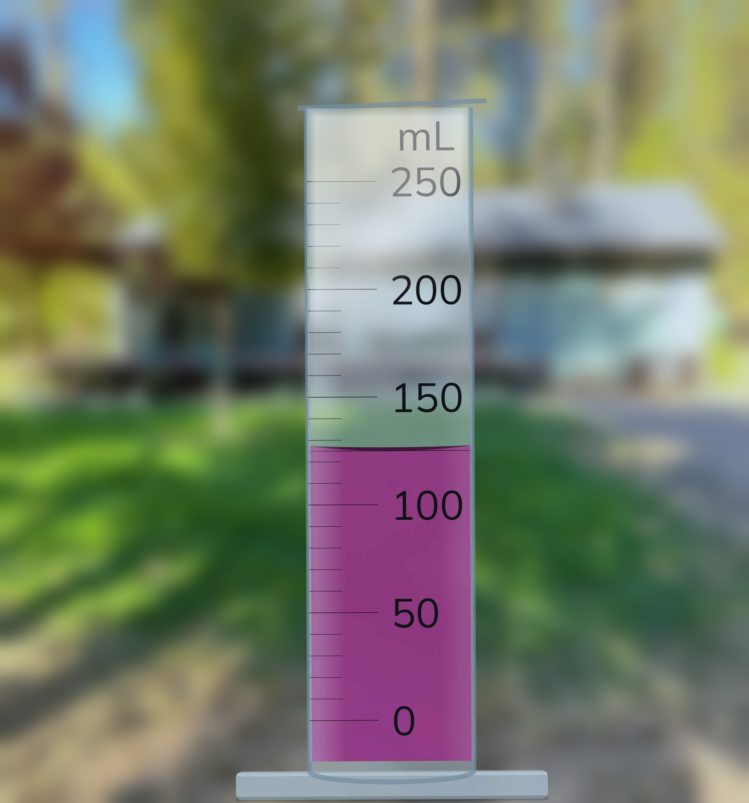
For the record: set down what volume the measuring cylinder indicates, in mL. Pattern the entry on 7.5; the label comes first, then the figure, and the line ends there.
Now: 125
